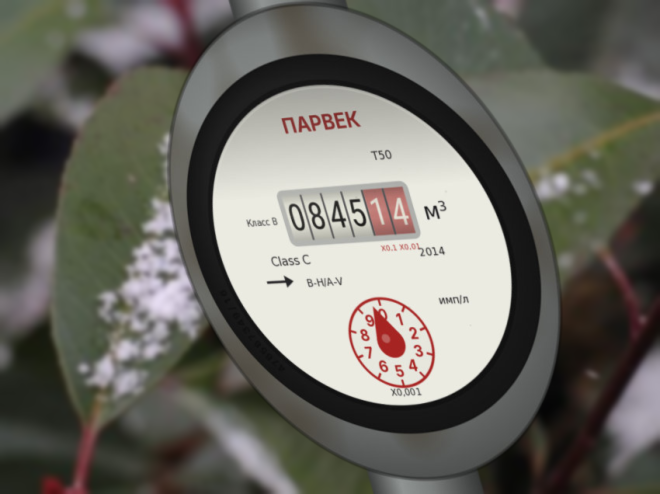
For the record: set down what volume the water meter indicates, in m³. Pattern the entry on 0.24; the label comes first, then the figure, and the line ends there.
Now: 845.139
